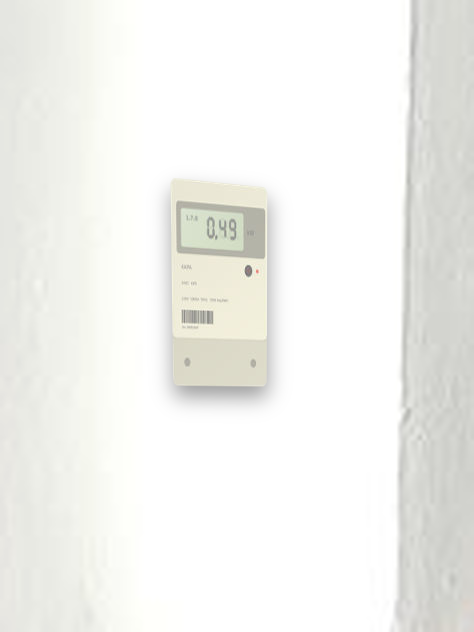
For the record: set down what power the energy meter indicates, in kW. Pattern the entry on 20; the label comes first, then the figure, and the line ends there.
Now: 0.49
